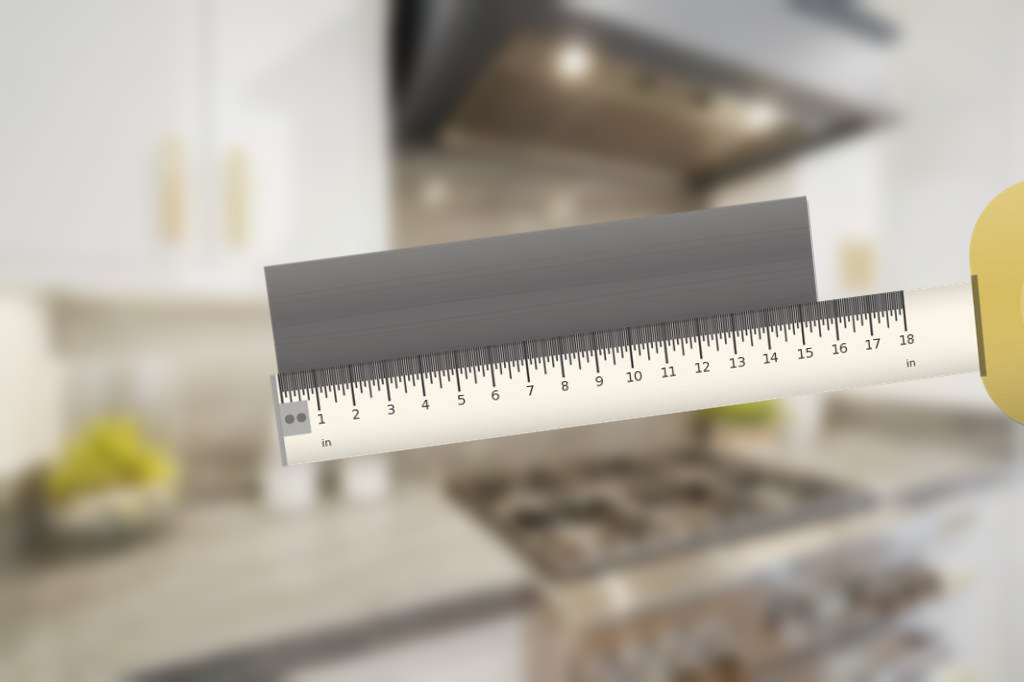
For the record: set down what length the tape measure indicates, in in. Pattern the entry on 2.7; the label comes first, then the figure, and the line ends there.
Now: 15.5
